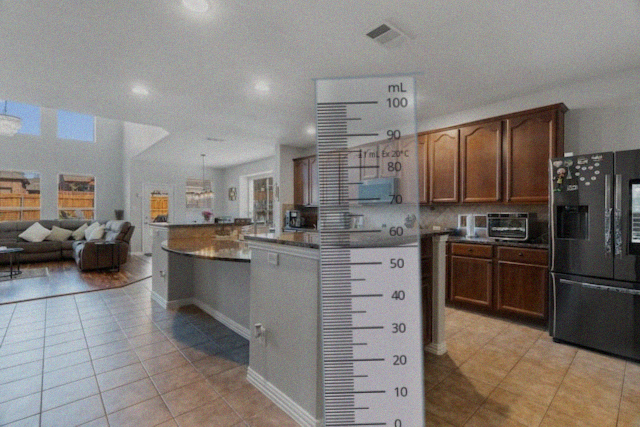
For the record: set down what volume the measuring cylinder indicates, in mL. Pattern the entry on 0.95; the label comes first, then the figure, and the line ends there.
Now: 55
